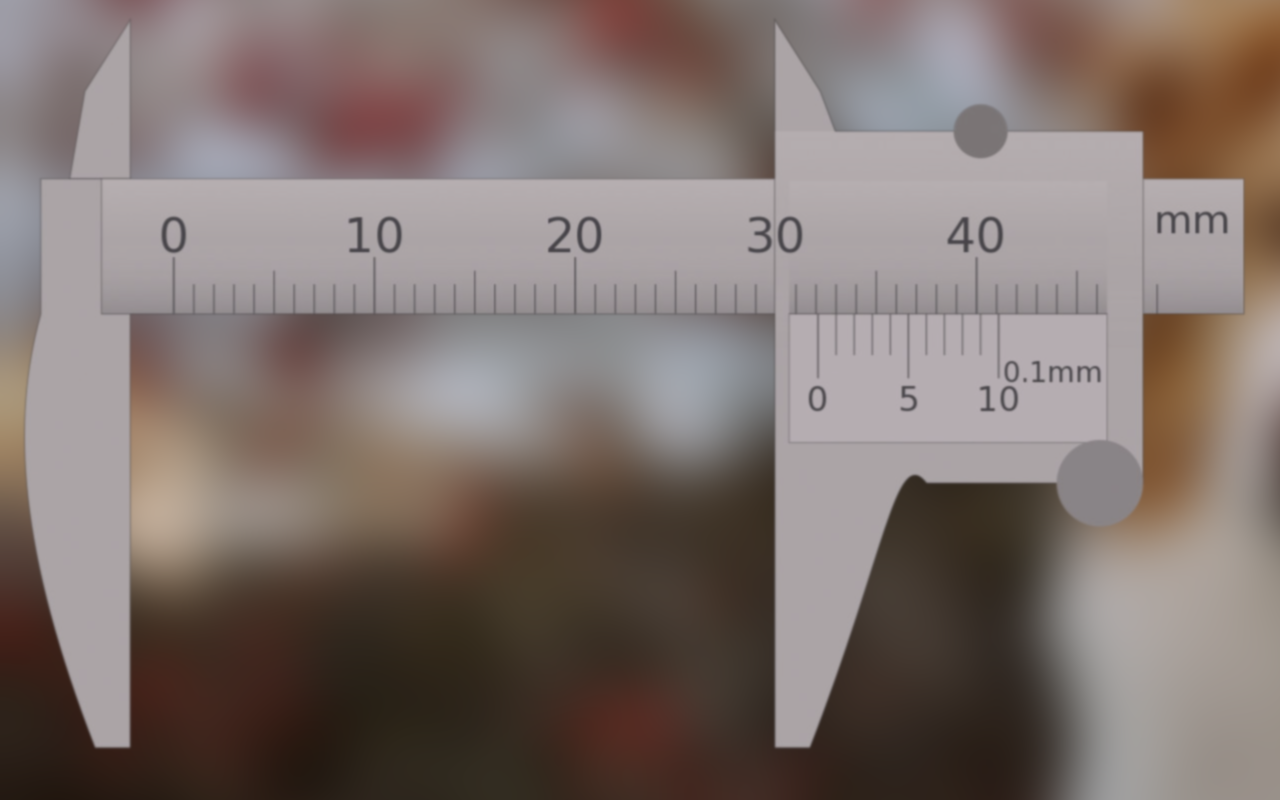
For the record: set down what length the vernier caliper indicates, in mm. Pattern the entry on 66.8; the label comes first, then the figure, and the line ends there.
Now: 32.1
